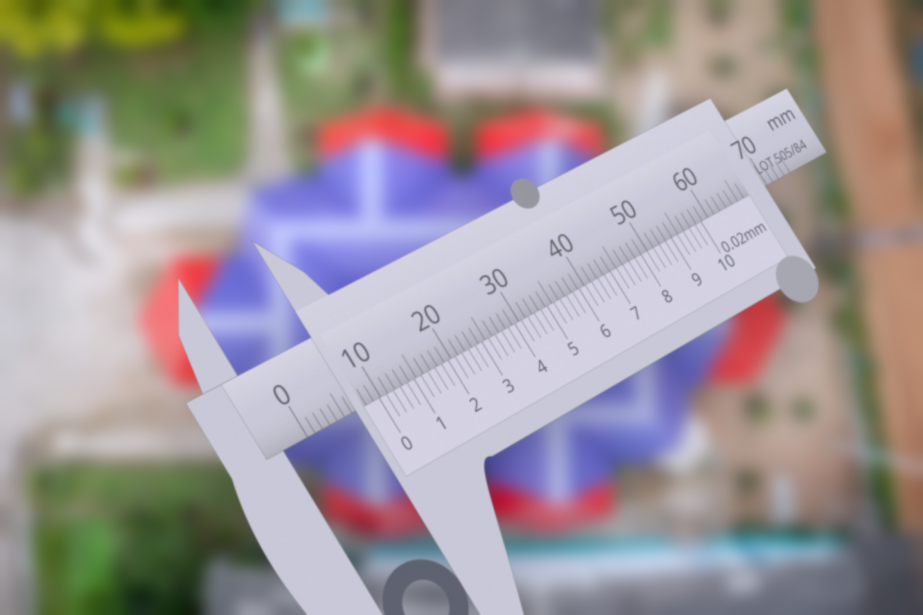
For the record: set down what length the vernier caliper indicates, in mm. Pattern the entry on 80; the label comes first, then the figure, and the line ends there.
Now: 9.8
